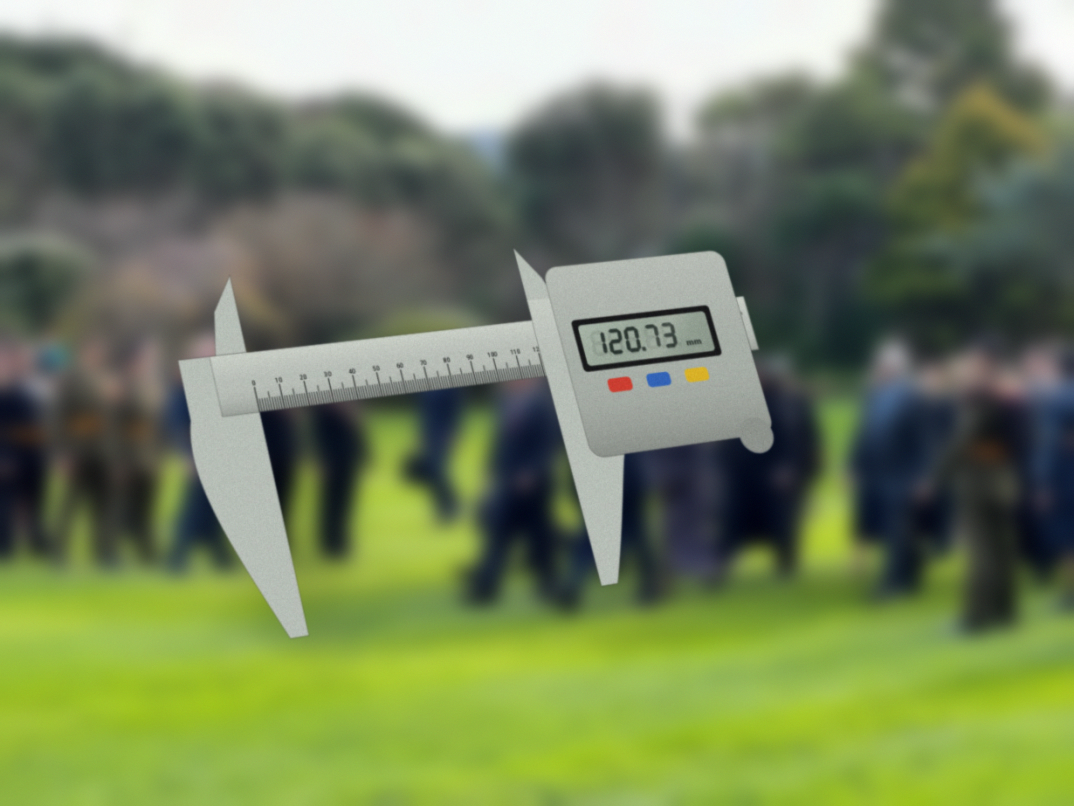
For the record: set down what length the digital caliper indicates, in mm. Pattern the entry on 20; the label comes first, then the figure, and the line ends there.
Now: 120.73
